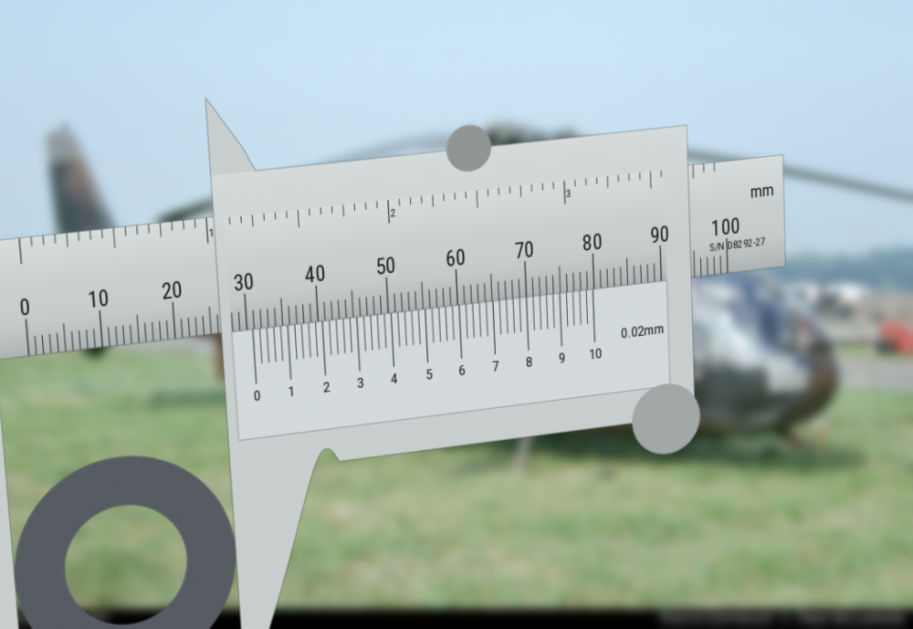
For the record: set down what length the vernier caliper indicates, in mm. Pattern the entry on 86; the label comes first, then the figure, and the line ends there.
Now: 30.8
